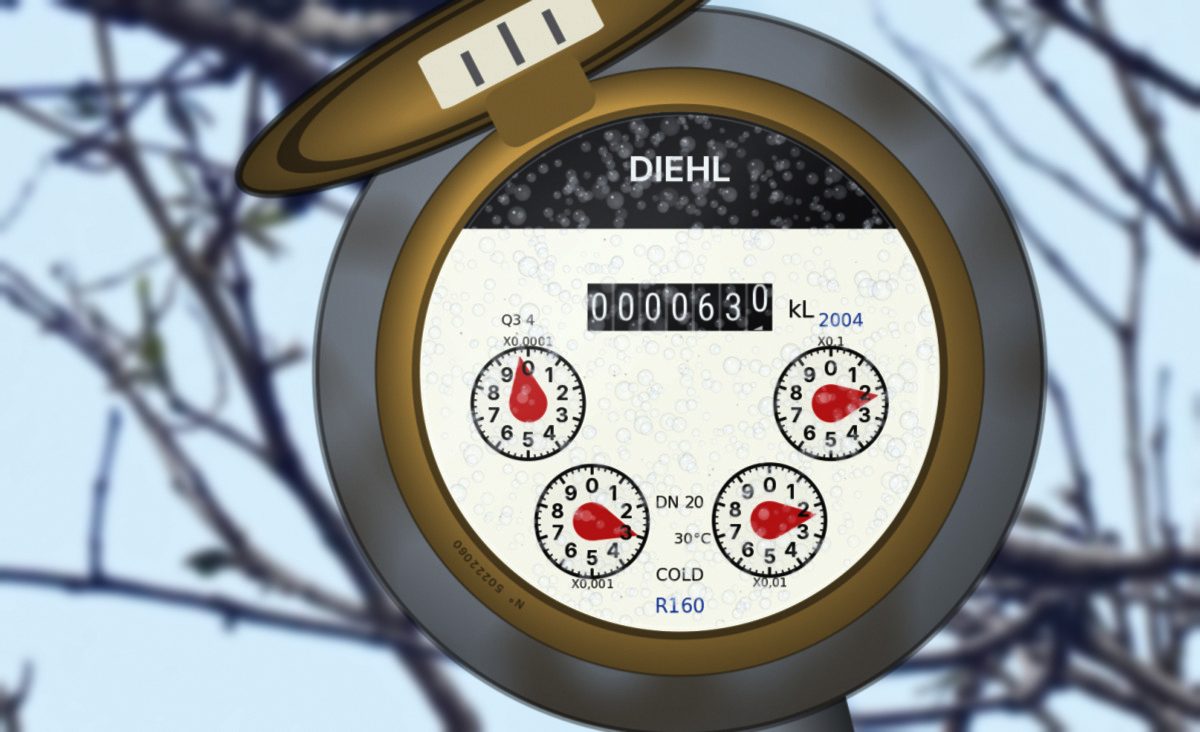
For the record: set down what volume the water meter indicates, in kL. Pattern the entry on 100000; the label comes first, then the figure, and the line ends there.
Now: 630.2229
